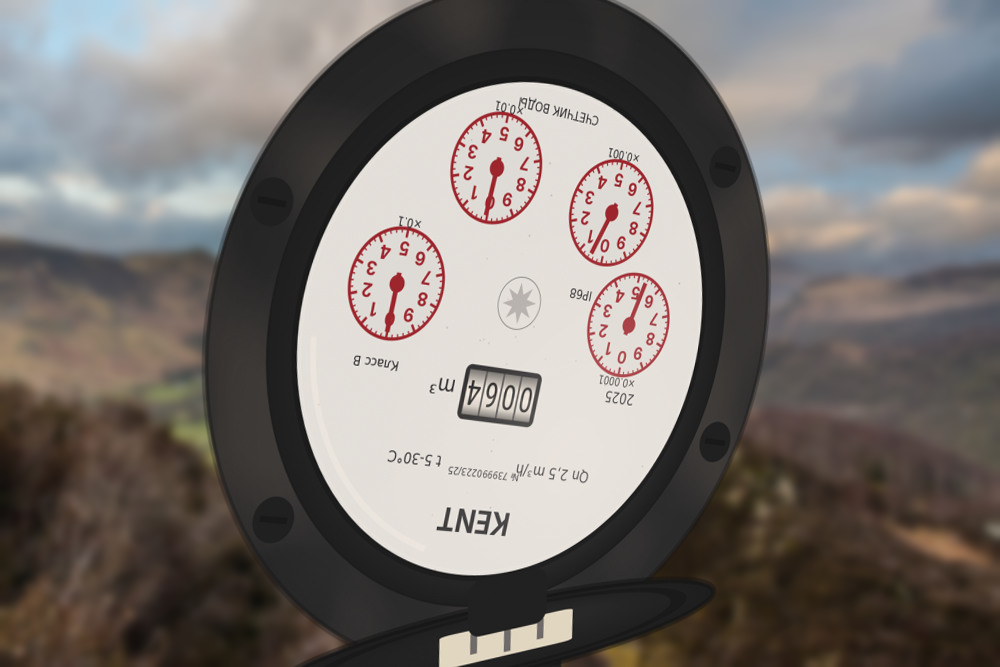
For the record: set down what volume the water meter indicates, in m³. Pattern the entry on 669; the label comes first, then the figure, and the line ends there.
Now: 64.0005
